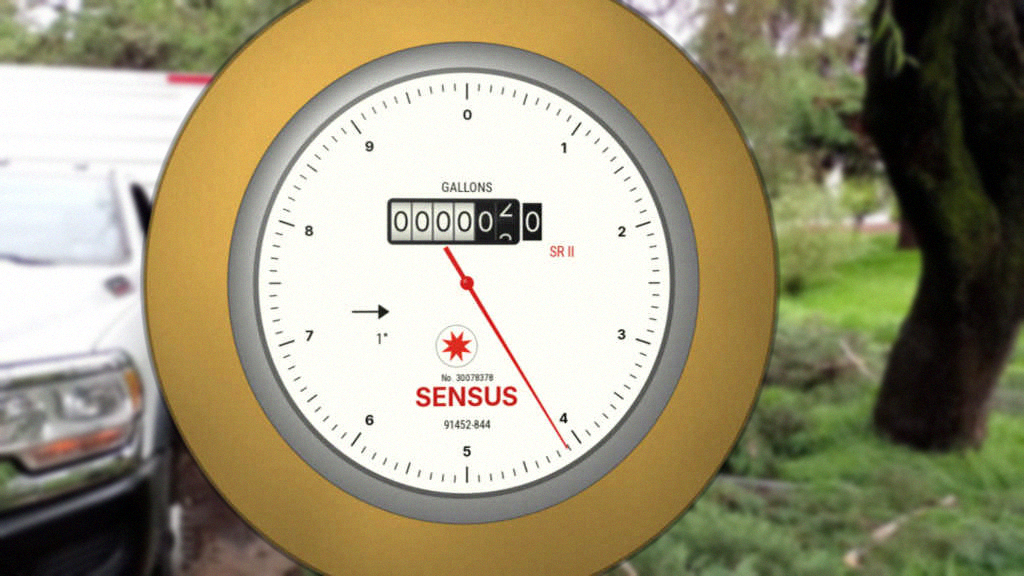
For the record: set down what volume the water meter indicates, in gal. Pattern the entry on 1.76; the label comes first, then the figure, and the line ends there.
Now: 24.1
